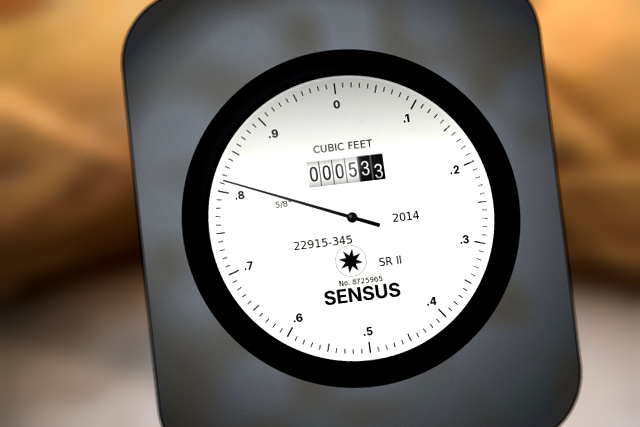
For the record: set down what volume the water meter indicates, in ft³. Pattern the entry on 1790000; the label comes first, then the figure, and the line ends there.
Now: 532.81
